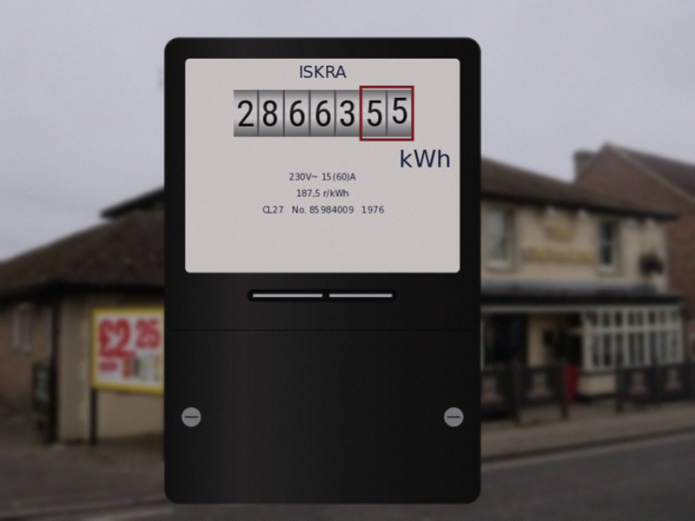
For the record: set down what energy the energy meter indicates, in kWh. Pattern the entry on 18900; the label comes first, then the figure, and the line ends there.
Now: 28663.55
